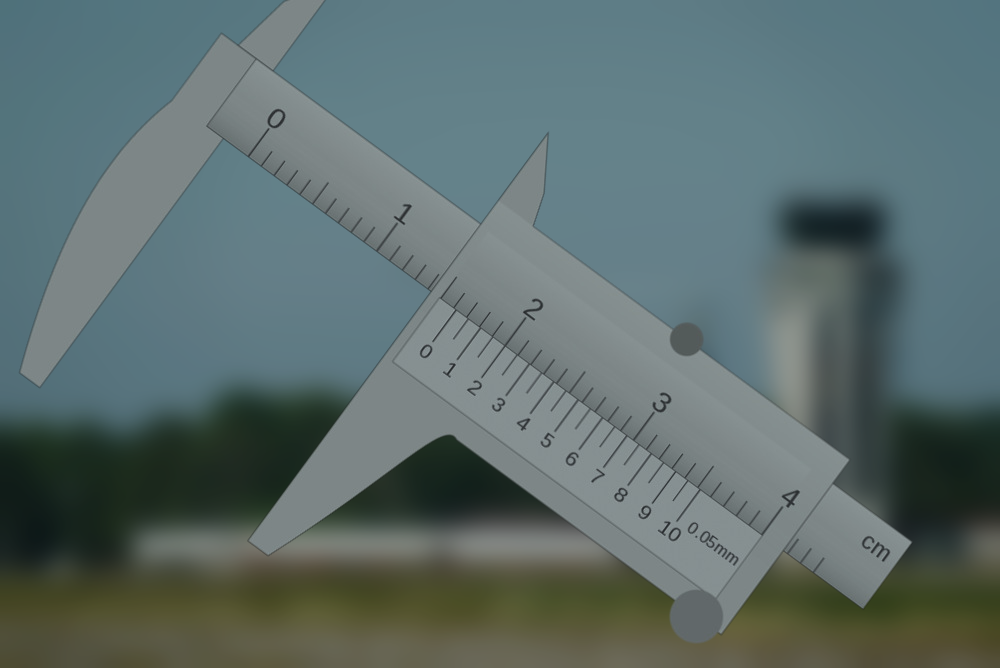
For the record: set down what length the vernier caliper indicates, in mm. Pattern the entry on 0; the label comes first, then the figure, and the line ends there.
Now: 16.2
